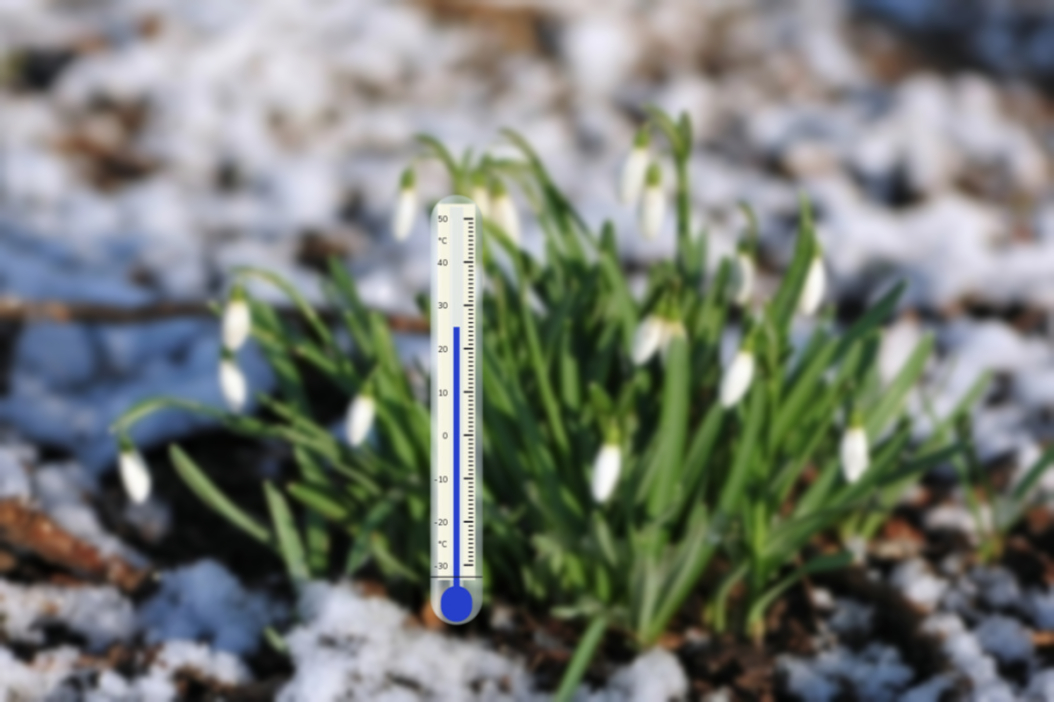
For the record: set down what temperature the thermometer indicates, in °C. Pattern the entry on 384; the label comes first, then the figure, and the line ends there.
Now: 25
